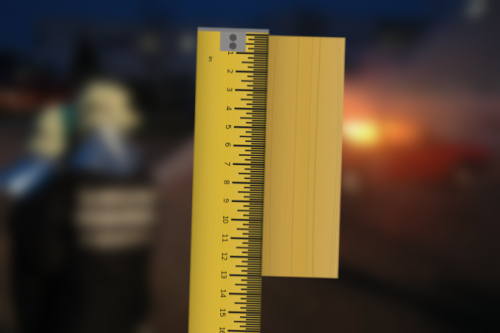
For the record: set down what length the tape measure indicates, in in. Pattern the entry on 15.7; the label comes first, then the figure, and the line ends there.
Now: 13
